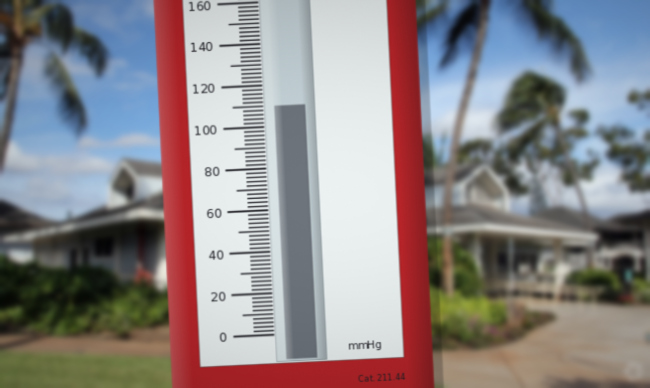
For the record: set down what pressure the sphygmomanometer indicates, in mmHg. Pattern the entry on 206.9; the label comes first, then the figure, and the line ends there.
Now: 110
